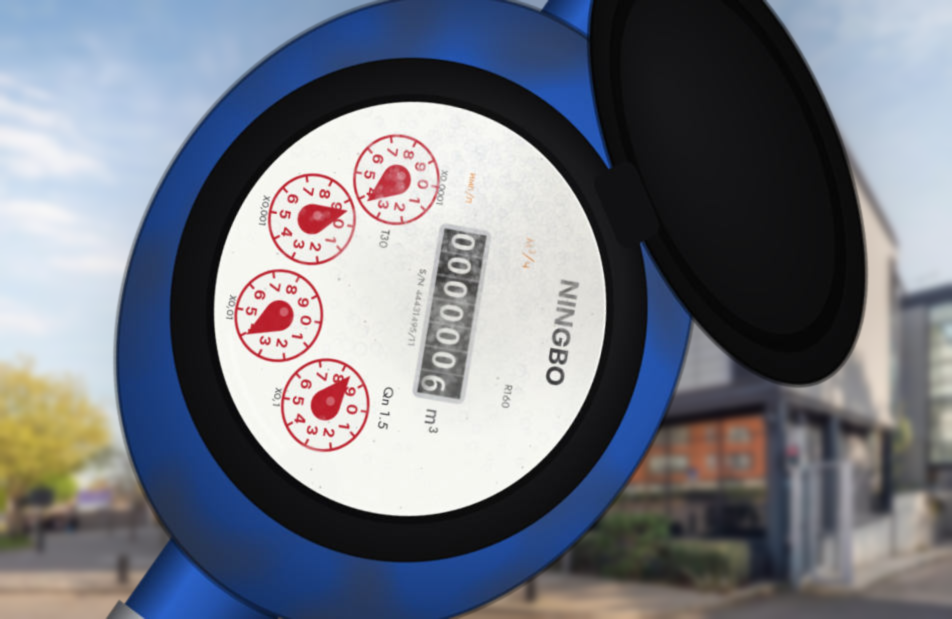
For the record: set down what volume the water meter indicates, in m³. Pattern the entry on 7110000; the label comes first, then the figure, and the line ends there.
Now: 5.8393
